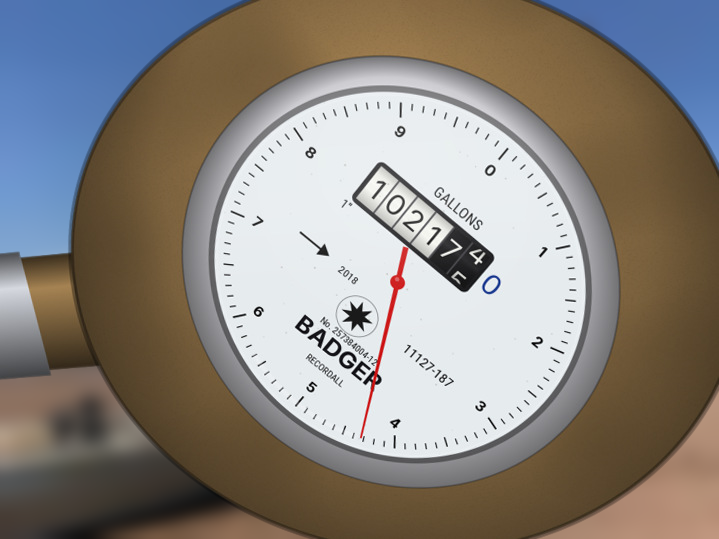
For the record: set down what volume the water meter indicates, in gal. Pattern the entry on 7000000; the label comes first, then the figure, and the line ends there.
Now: 1021744.3
